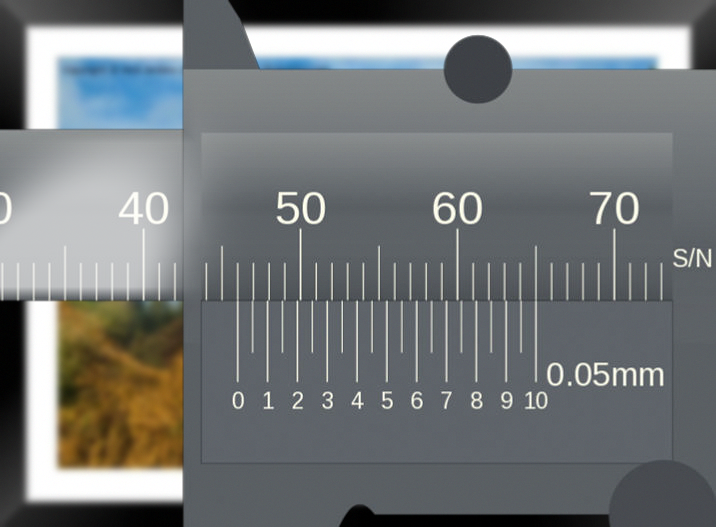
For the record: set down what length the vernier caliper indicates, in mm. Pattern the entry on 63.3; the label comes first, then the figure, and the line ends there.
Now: 46.0
